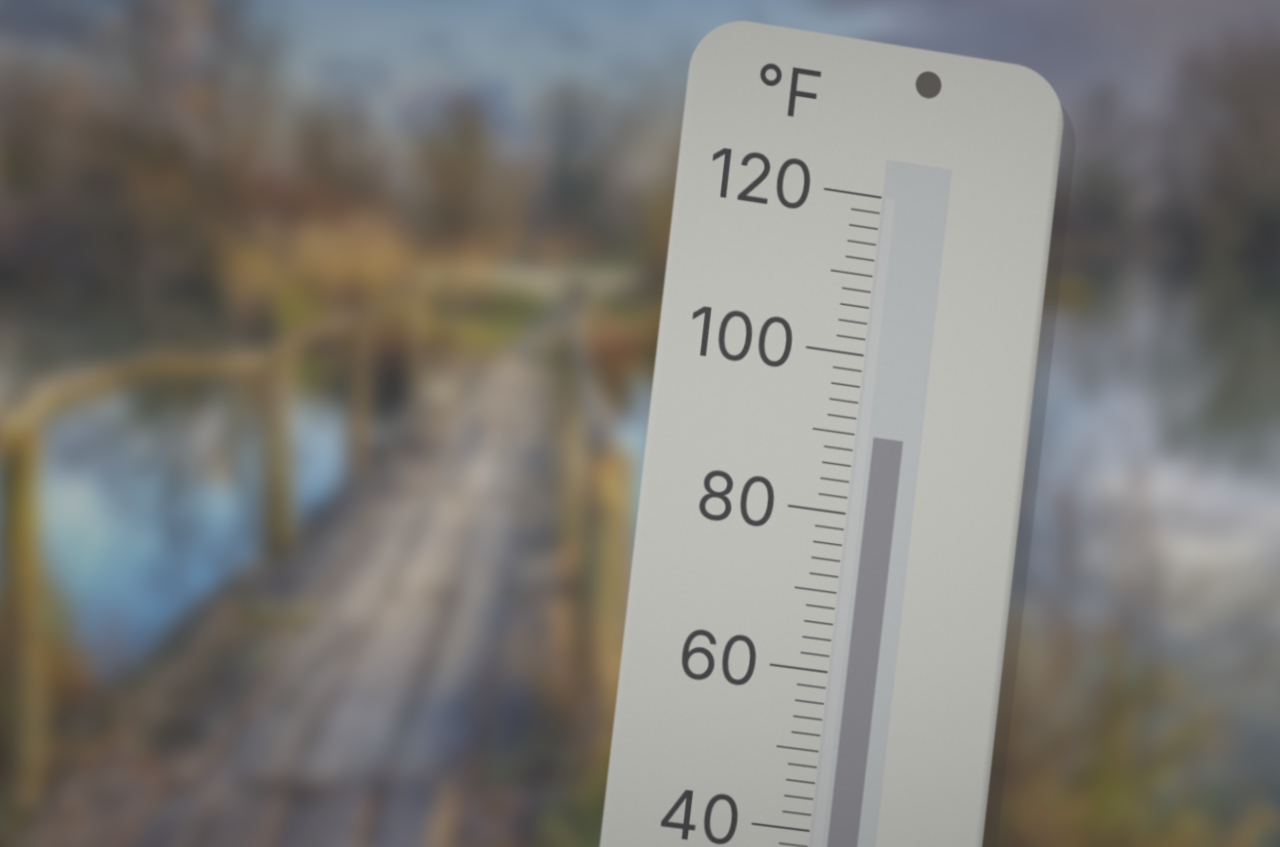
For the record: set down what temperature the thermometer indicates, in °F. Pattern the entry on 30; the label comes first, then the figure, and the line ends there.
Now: 90
